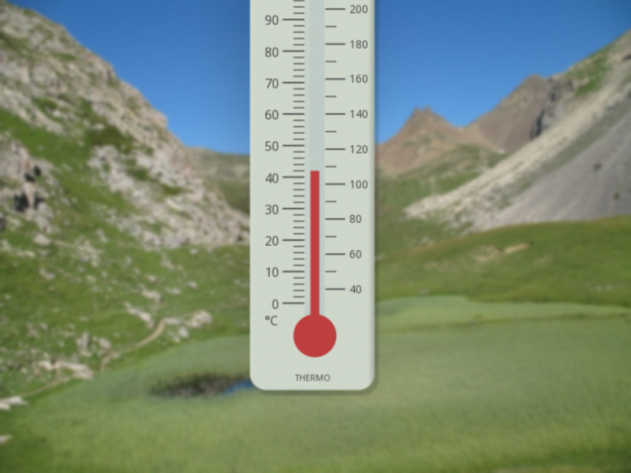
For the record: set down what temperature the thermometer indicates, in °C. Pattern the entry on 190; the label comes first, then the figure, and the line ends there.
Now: 42
